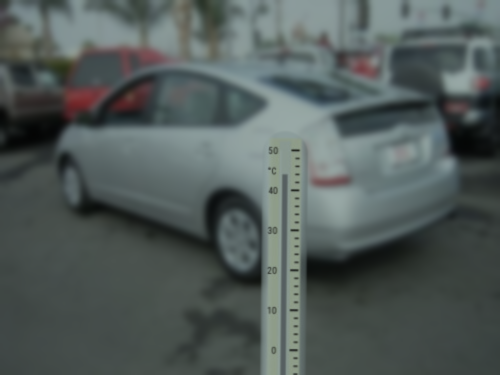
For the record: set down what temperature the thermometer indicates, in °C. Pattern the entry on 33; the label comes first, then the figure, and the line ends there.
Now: 44
